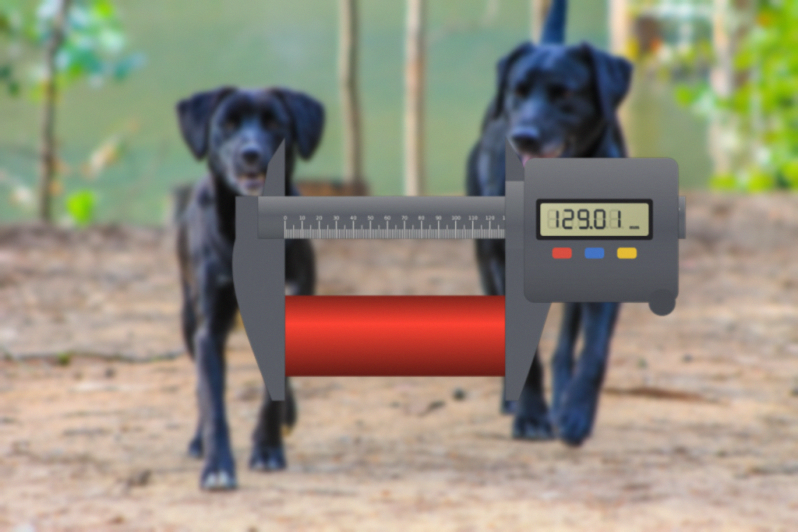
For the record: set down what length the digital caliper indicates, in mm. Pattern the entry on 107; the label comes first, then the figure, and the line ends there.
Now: 129.01
